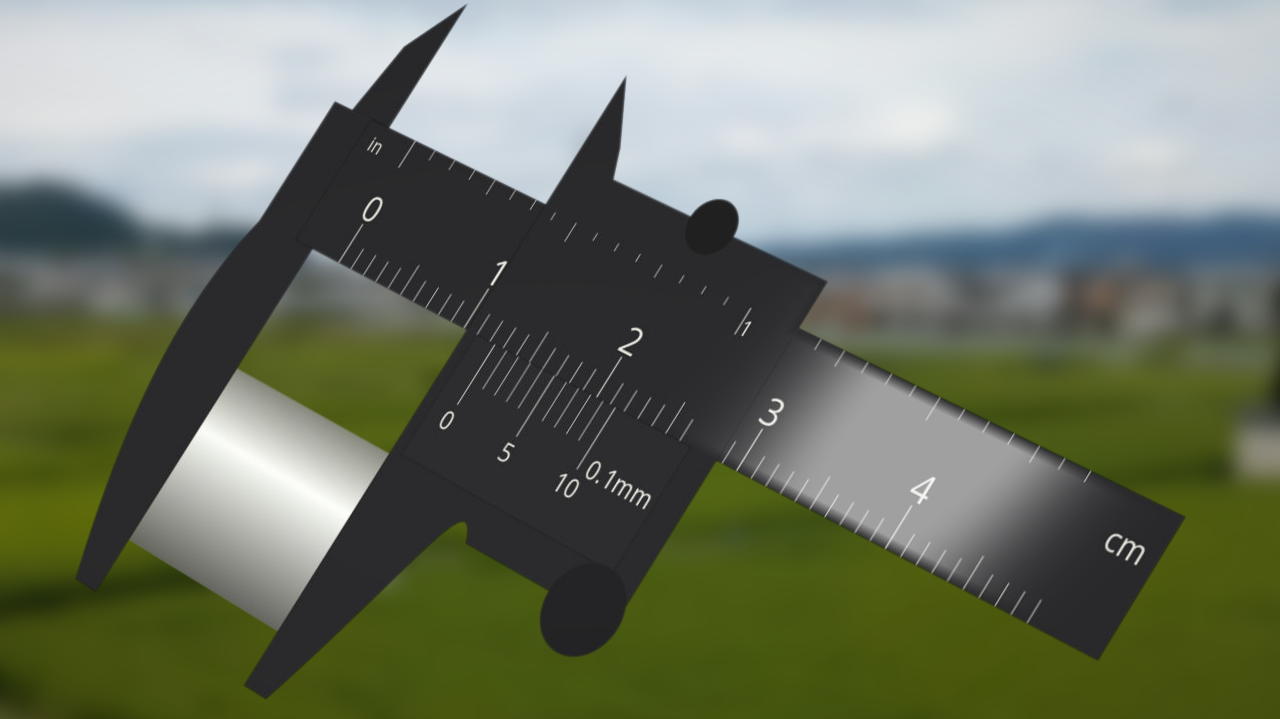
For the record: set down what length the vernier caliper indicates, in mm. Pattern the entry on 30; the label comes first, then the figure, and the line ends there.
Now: 12.4
